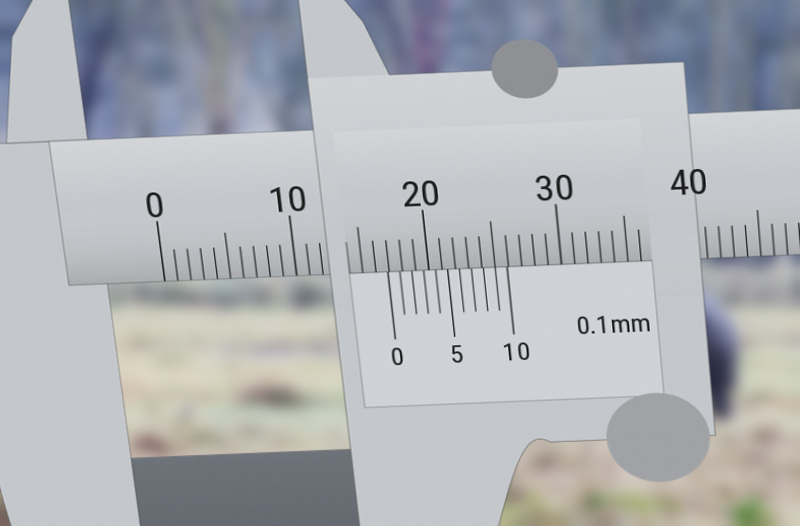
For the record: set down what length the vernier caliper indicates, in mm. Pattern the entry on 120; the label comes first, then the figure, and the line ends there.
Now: 16.9
